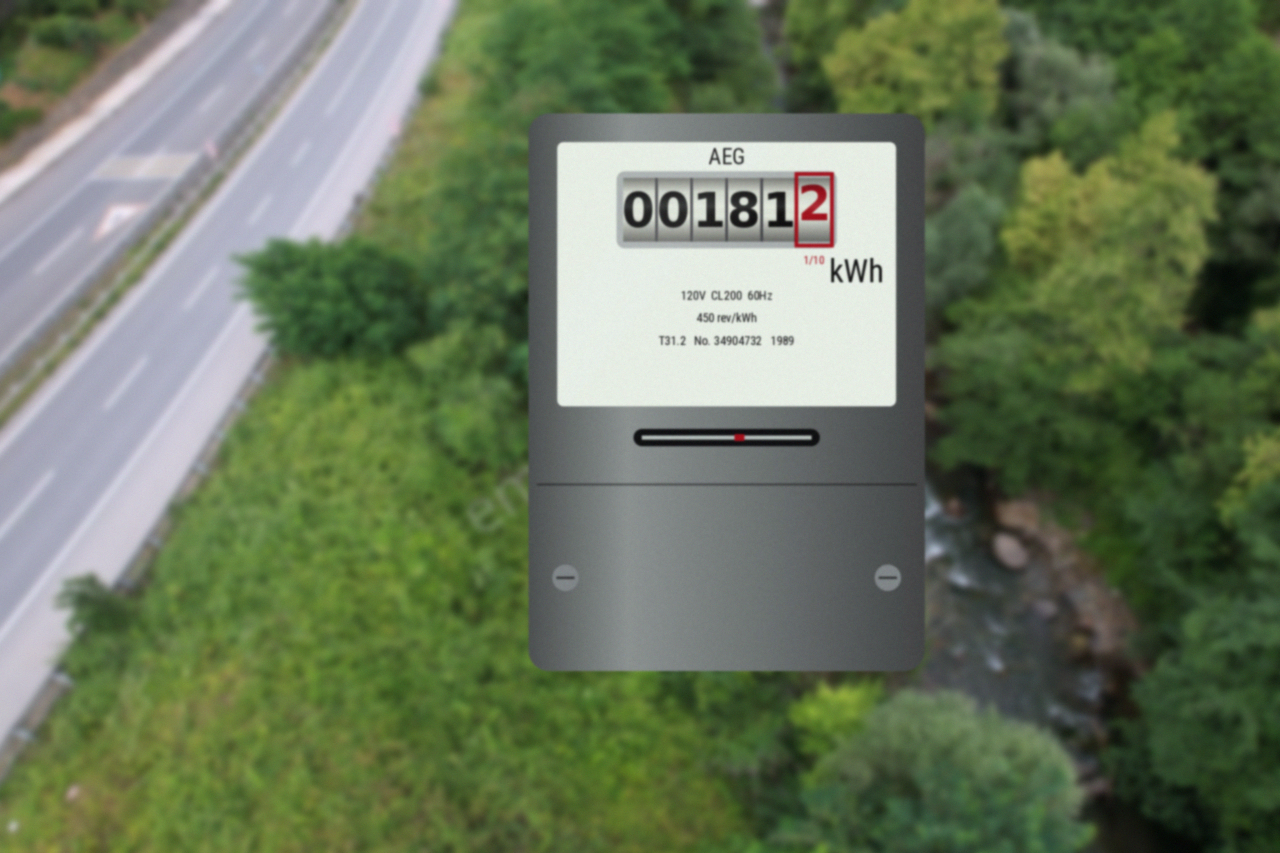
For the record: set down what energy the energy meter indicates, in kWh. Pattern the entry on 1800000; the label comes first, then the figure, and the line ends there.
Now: 181.2
